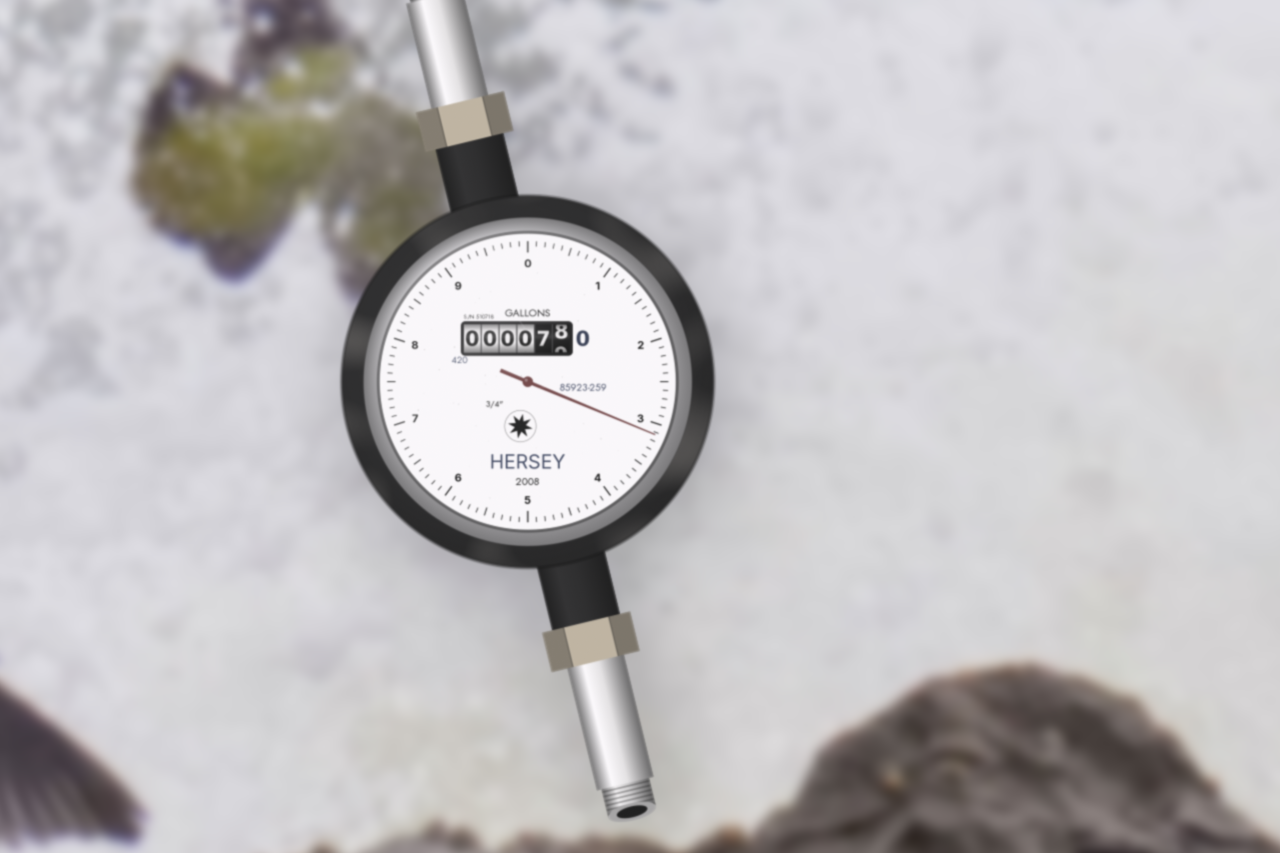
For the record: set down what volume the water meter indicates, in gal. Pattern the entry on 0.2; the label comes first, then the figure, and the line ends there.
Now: 783.1
